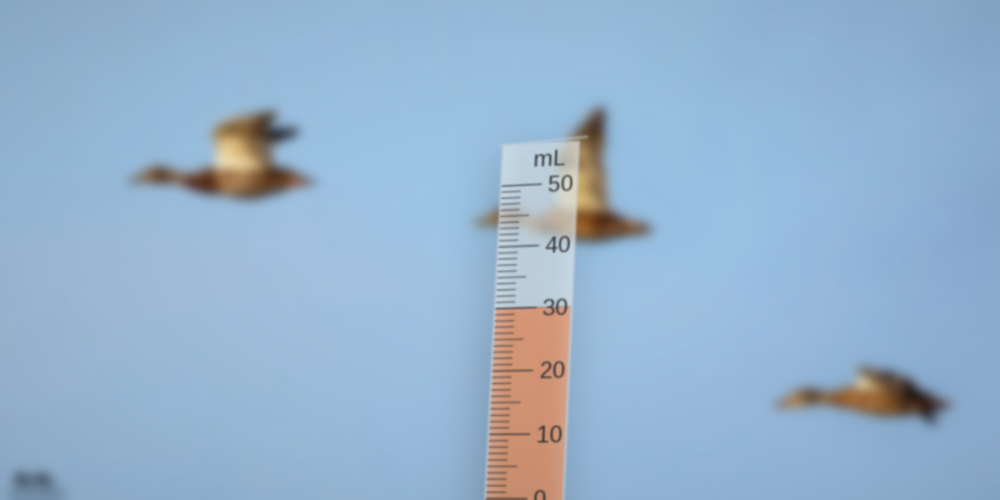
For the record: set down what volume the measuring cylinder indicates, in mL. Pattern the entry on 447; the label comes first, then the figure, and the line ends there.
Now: 30
